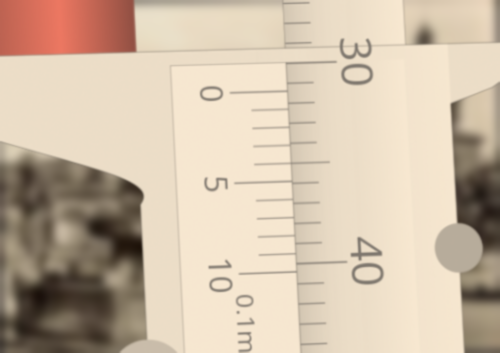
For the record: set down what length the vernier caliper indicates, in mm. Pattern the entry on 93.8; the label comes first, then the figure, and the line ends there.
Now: 31.4
